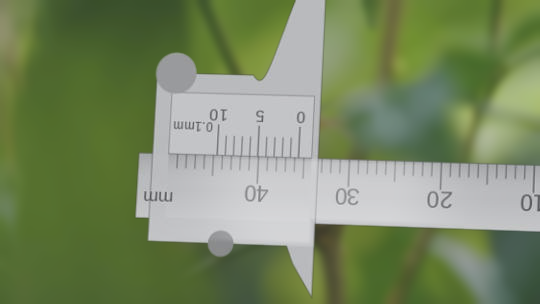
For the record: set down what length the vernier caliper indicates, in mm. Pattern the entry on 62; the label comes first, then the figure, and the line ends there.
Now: 35.6
